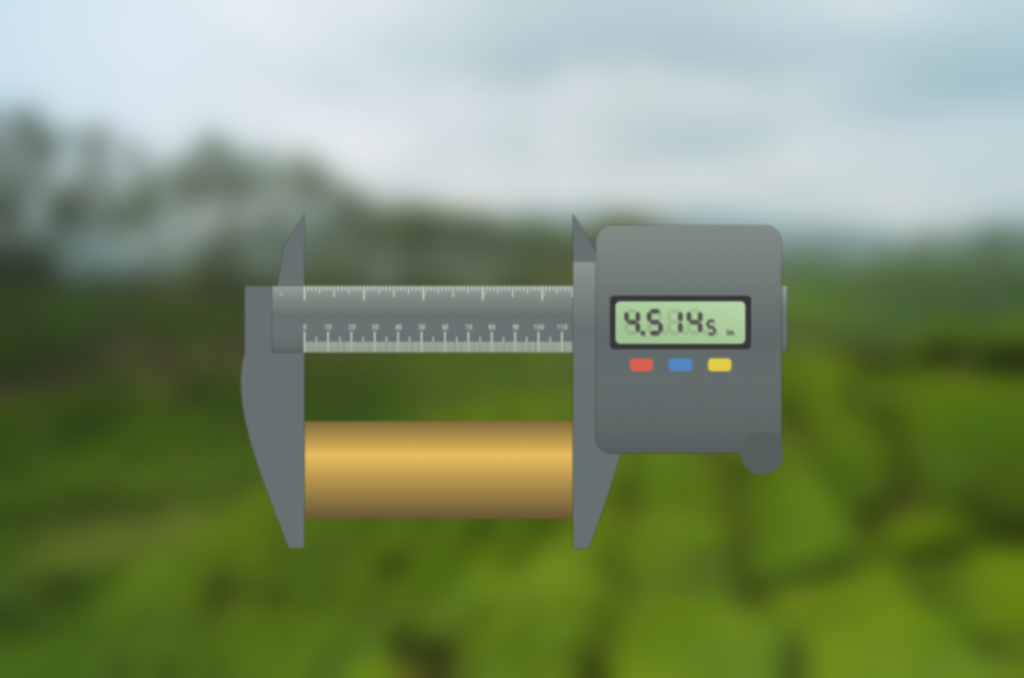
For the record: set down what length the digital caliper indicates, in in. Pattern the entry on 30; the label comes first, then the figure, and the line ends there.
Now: 4.5145
